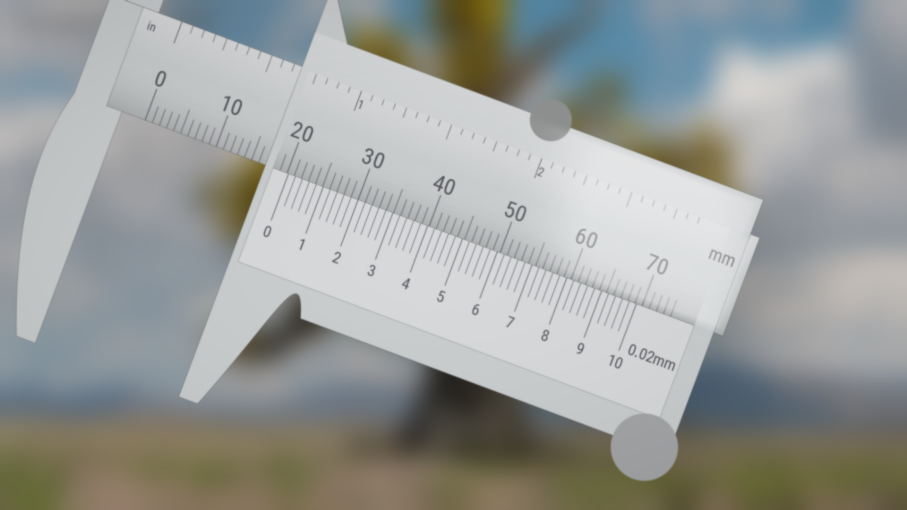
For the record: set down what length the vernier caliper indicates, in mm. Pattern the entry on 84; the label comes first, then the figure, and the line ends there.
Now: 20.2
